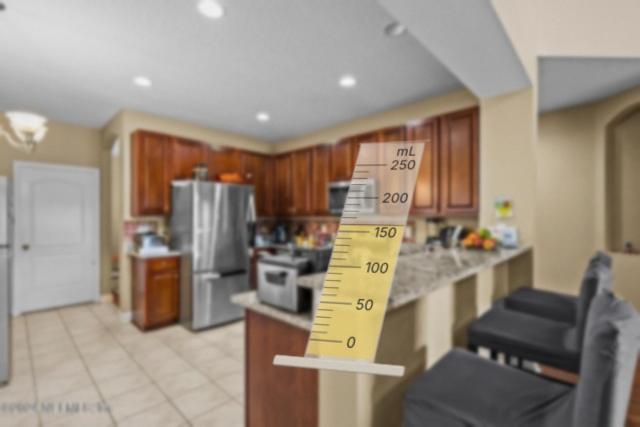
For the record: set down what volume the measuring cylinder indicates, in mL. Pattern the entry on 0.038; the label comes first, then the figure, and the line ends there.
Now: 160
